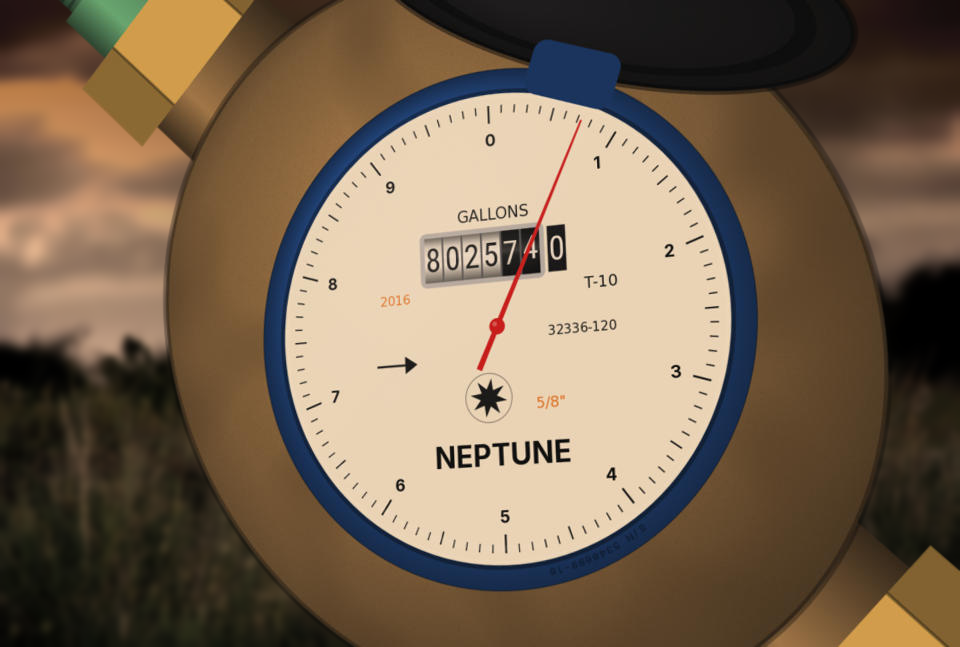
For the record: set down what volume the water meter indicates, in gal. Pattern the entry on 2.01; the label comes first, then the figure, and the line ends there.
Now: 8025740.7
